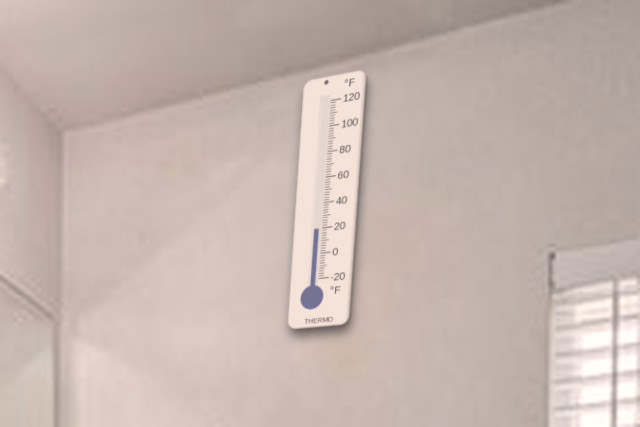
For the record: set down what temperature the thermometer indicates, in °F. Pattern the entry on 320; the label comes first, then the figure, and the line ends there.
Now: 20
